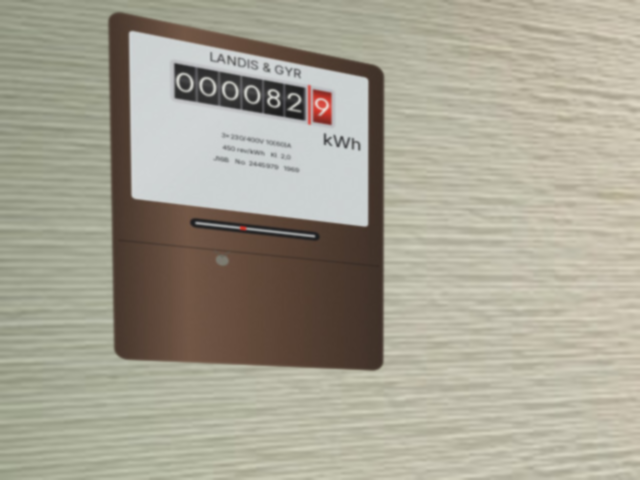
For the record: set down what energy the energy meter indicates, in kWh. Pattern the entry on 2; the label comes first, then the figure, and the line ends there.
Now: 82.9
